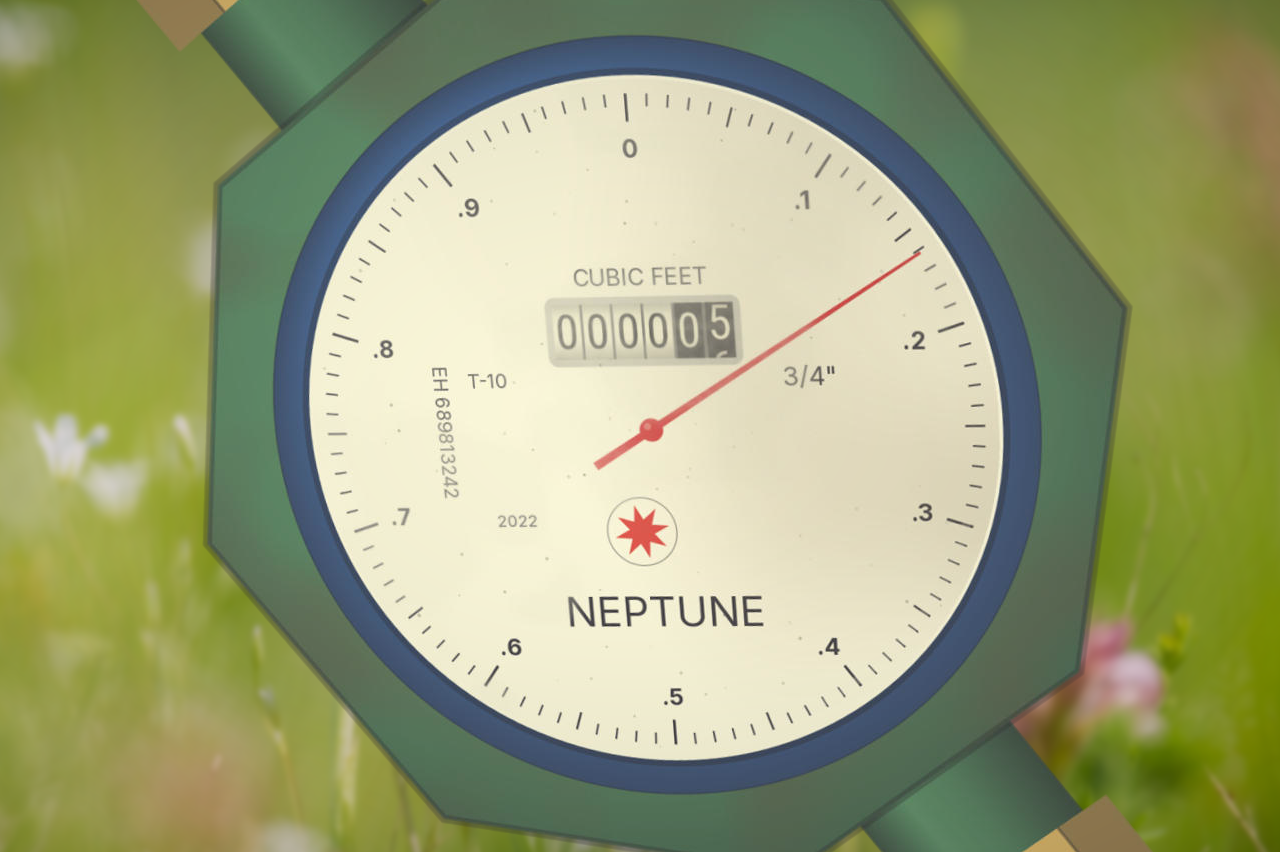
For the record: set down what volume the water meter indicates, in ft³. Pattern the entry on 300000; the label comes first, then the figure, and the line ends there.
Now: 5.16
